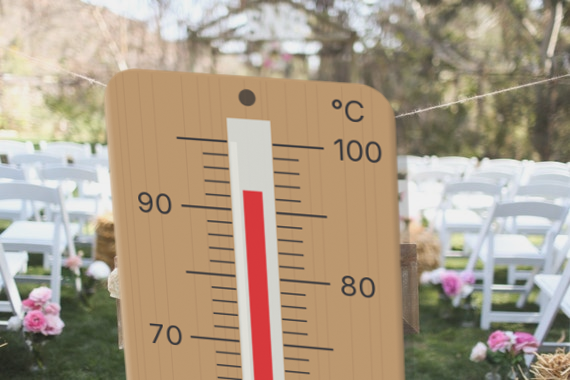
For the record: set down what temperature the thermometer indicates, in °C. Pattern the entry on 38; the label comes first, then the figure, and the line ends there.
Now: 93
